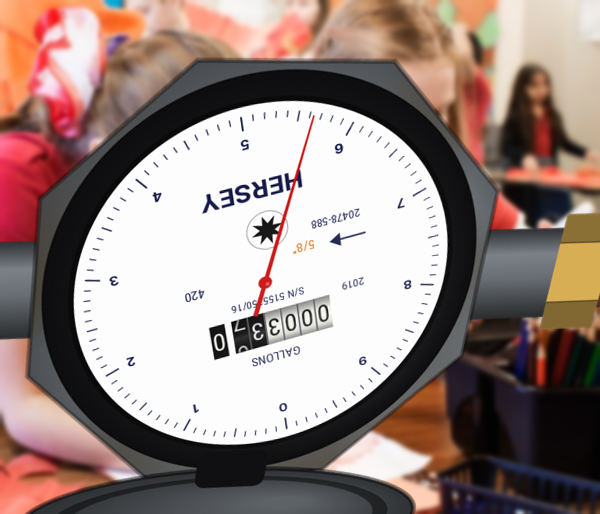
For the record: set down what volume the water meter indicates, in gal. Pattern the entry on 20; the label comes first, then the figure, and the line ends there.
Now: 3365.6
